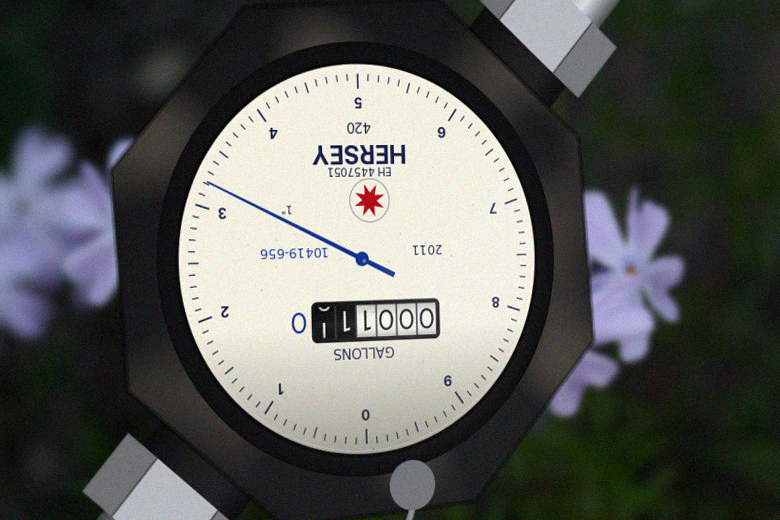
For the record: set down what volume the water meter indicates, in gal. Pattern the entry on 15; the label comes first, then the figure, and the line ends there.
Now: 1113.2
